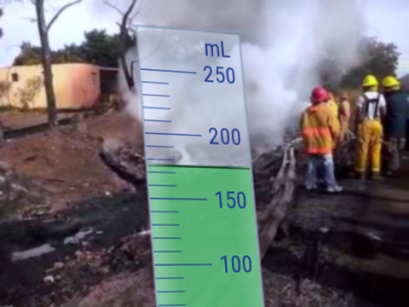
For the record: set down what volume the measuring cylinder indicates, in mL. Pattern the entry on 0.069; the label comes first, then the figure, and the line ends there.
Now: 175
